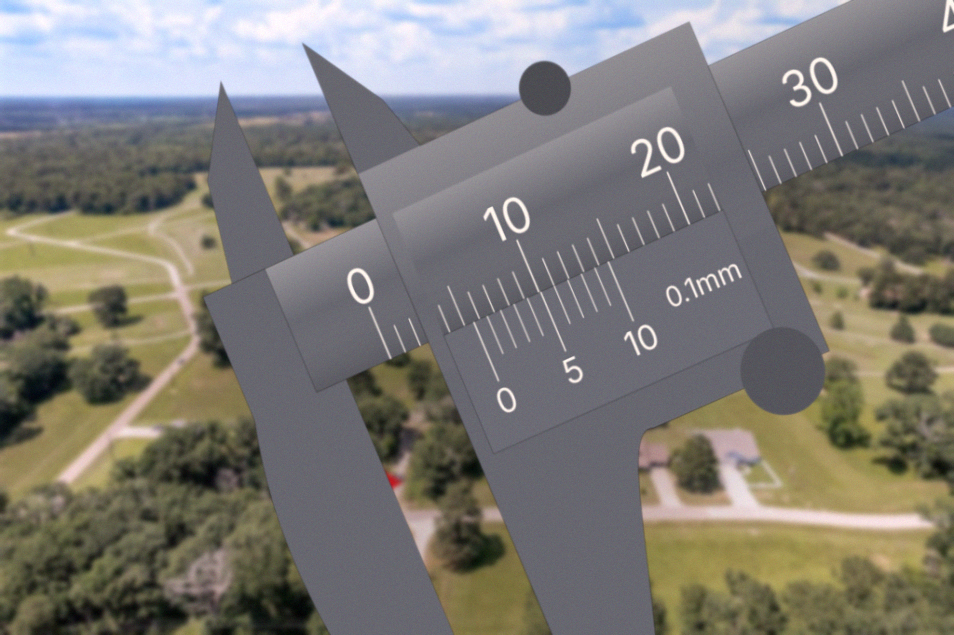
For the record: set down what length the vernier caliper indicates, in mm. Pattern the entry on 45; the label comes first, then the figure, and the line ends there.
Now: 5.6
